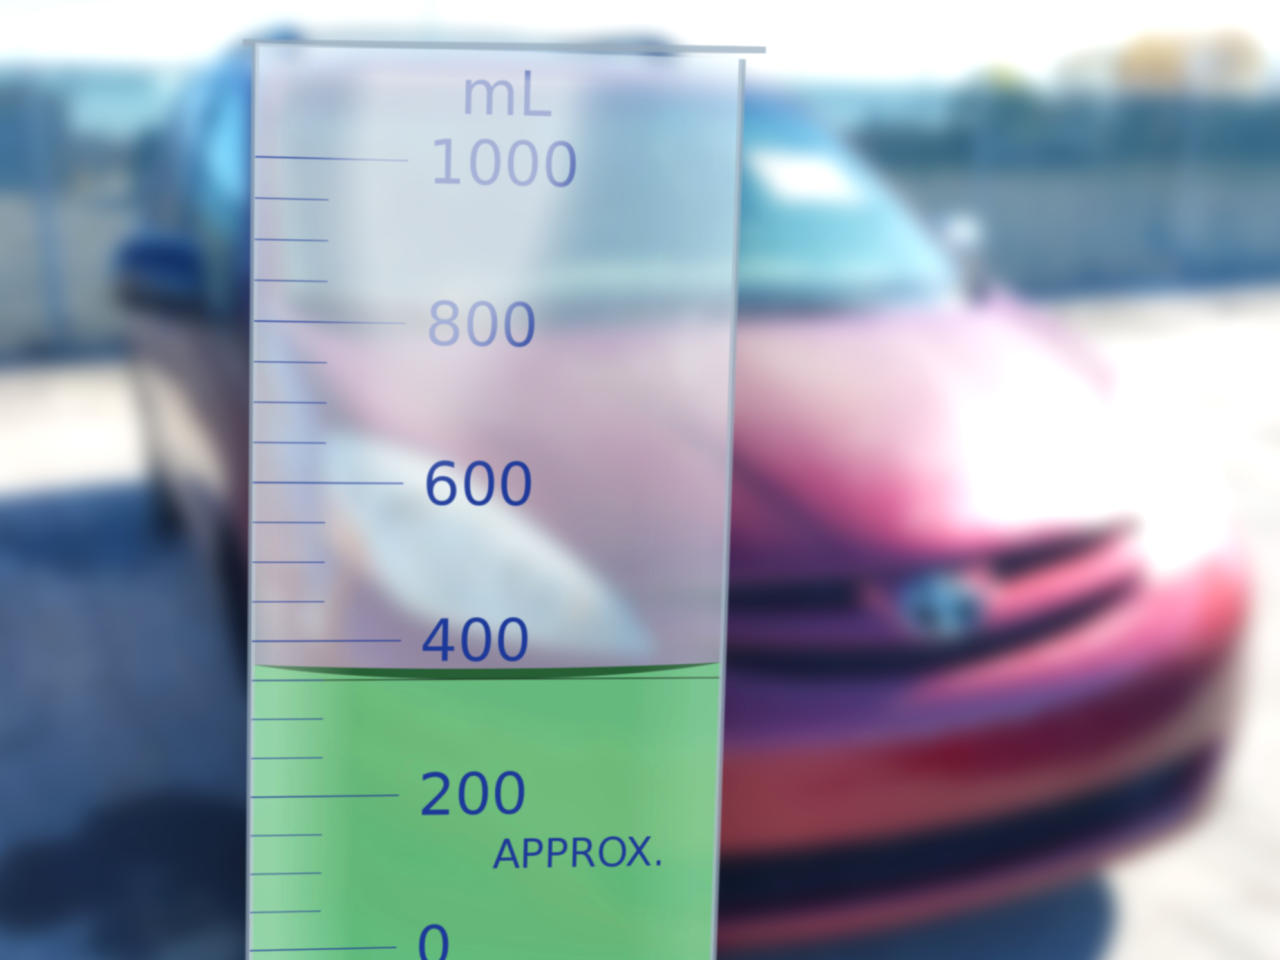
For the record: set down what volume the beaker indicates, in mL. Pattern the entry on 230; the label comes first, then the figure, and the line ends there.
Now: 350
